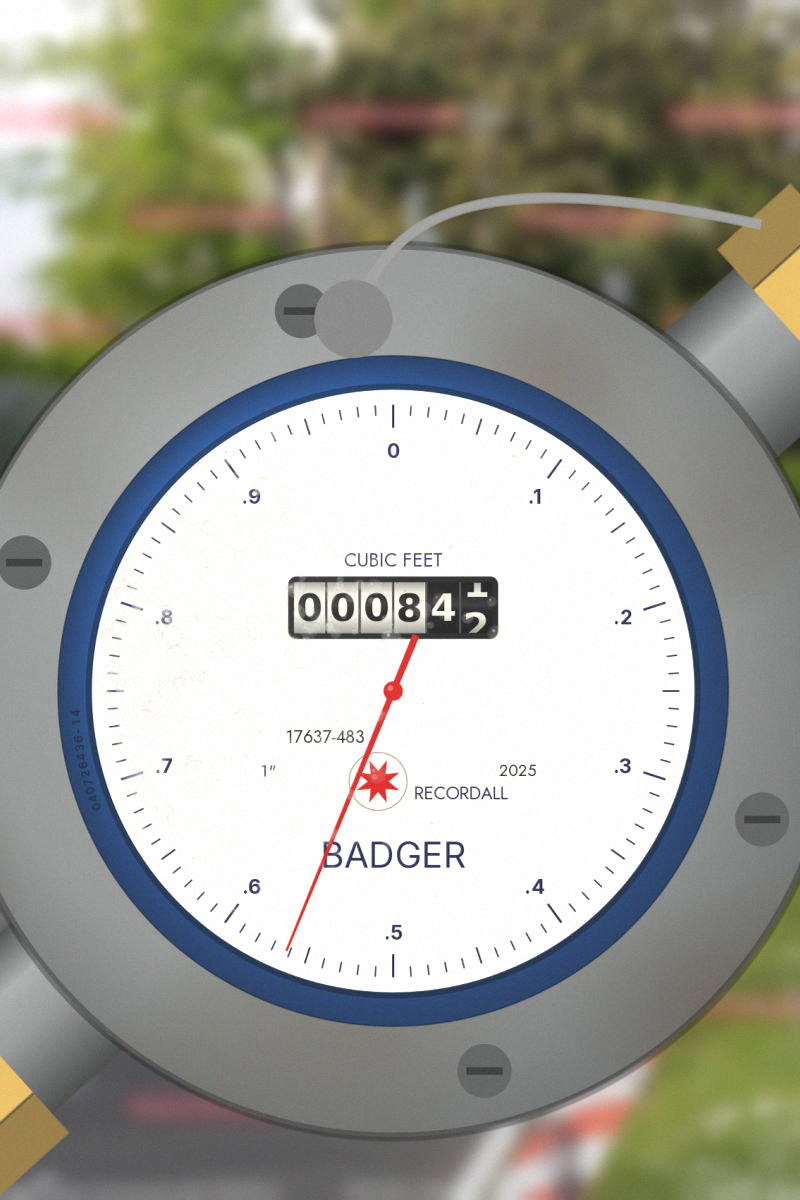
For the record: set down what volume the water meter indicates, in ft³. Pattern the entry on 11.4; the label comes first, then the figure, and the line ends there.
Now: 841.56
